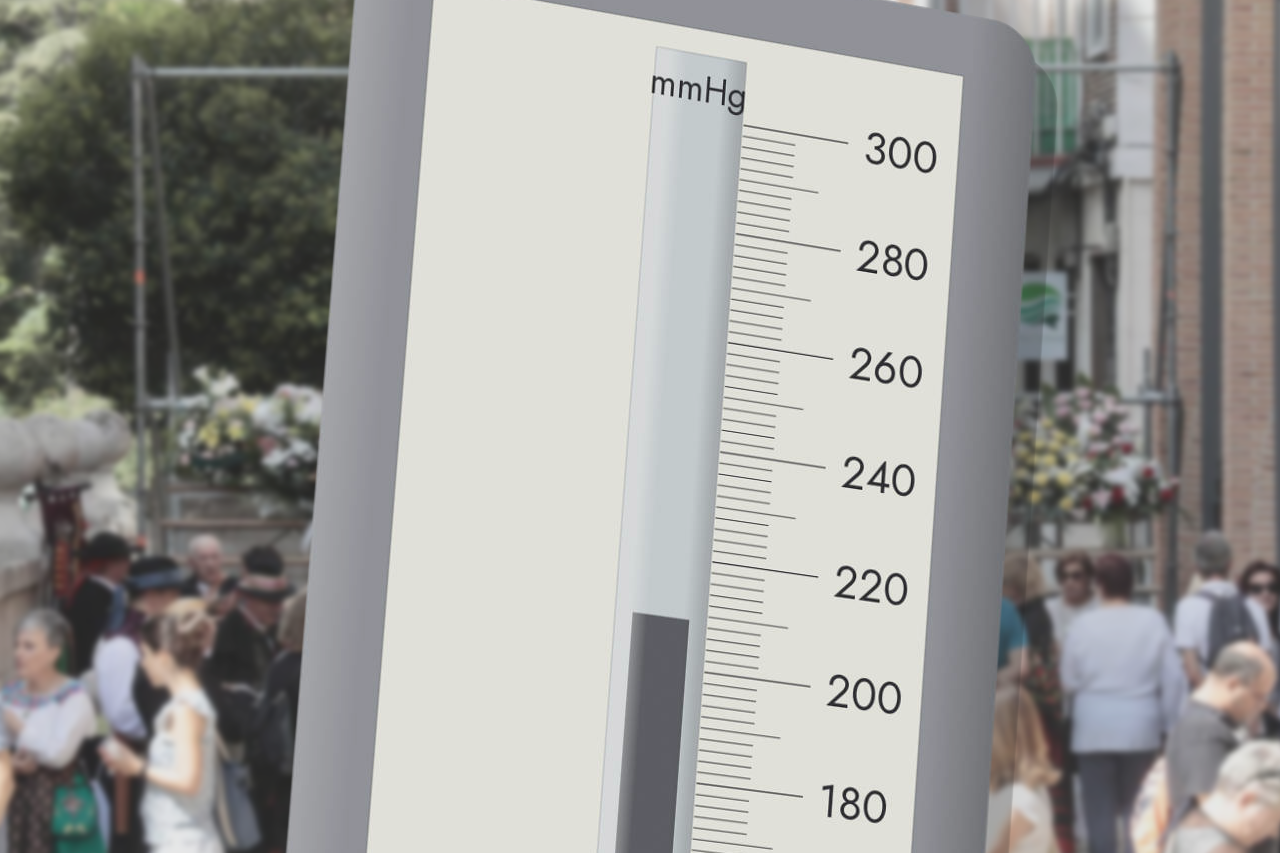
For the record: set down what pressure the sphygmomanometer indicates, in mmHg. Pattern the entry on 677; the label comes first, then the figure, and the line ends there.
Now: 209
